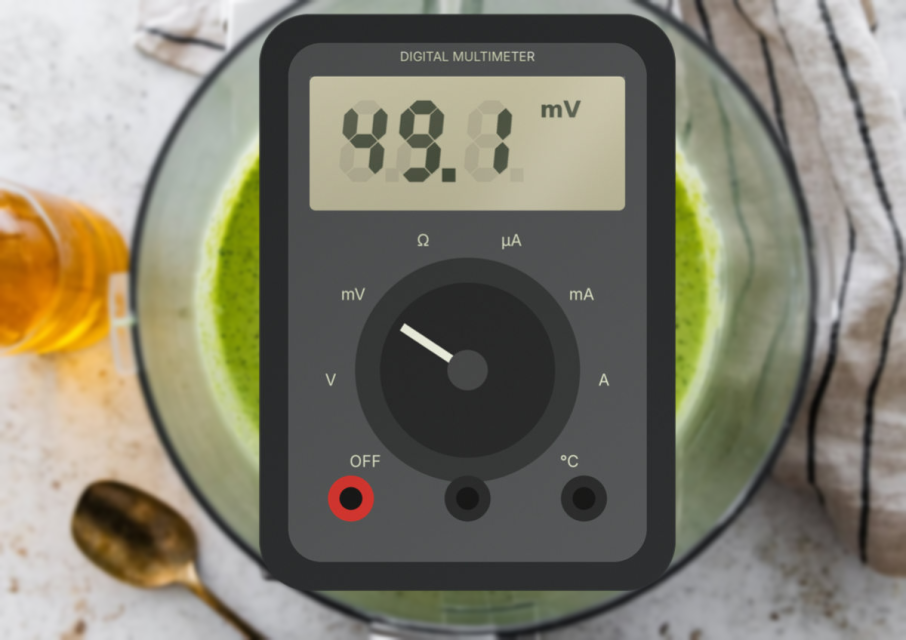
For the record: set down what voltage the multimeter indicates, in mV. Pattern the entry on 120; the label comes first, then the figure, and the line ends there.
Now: 49.1
